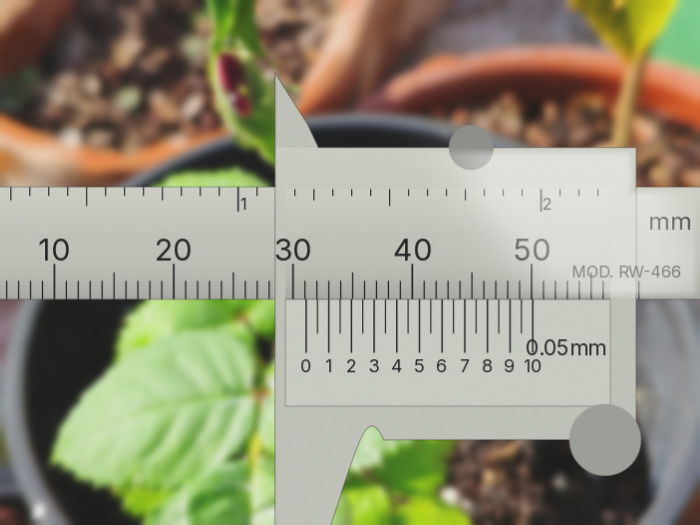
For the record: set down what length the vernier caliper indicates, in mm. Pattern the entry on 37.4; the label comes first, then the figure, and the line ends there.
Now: 31.1
